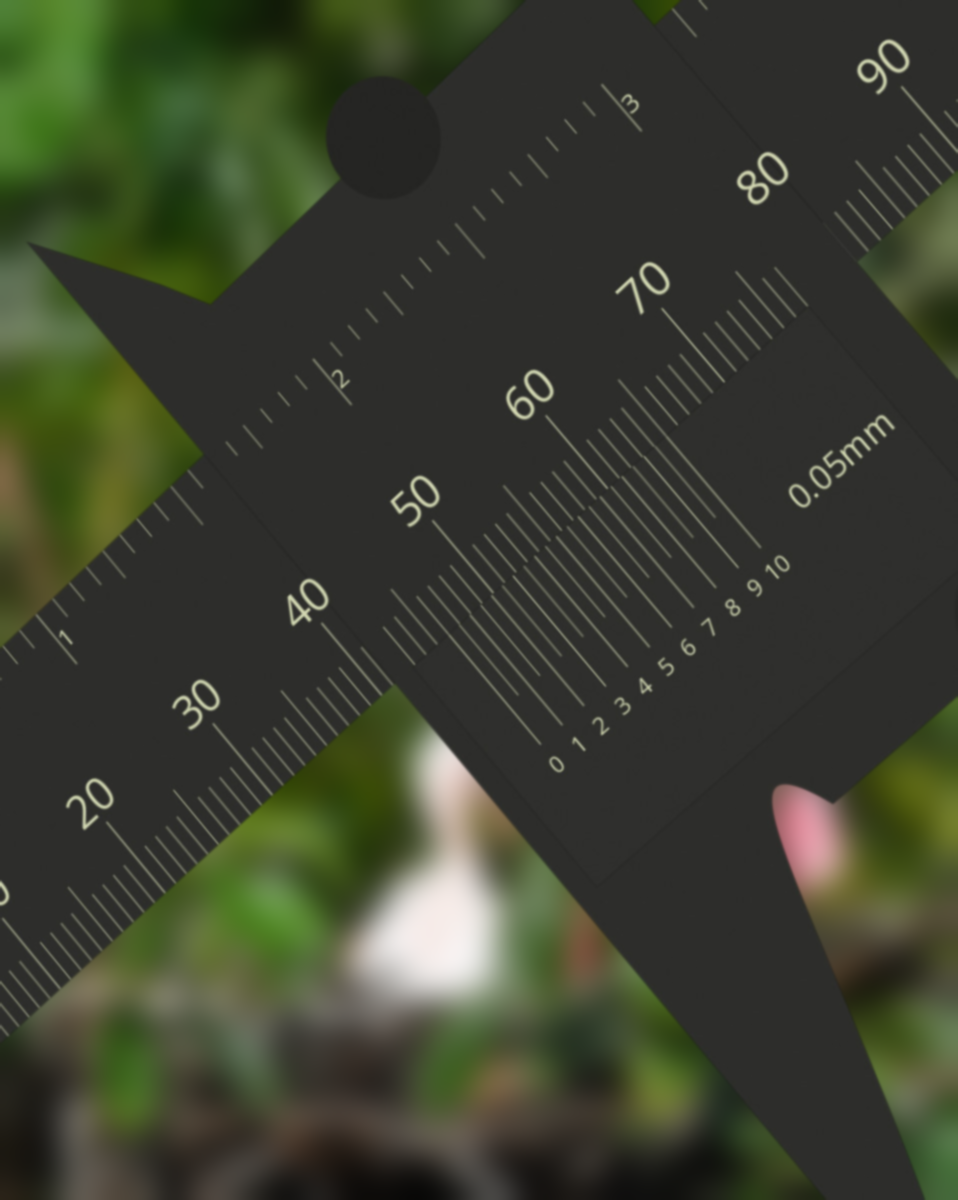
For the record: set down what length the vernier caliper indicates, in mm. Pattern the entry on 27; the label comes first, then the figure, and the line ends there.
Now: 46.0
